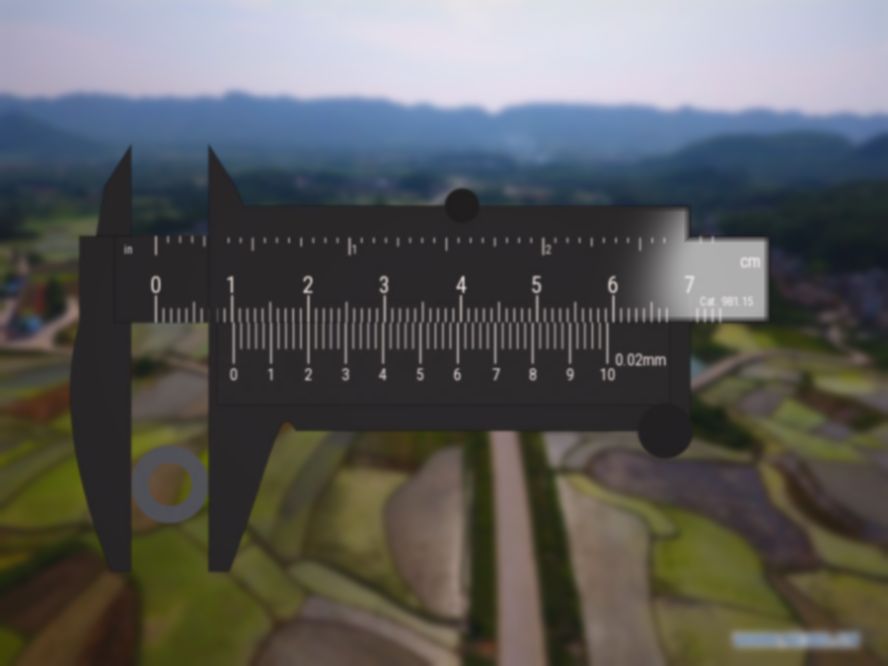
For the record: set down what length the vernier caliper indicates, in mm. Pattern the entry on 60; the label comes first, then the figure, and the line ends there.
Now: 10.2
